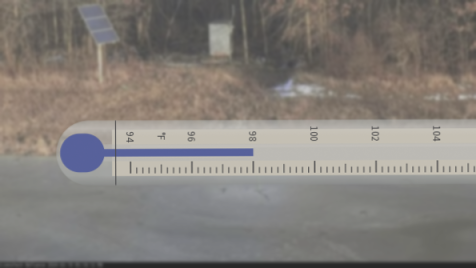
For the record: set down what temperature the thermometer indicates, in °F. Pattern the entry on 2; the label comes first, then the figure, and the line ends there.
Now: 98
